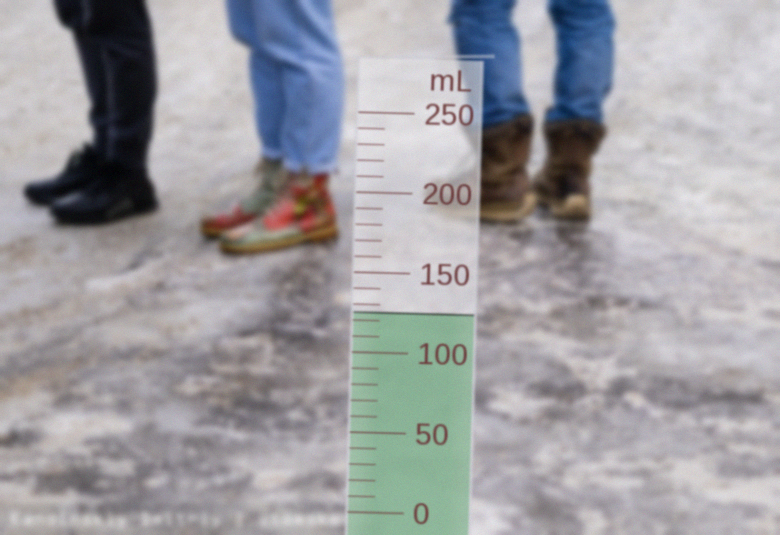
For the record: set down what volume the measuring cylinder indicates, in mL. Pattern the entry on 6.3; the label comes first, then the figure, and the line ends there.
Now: 125
